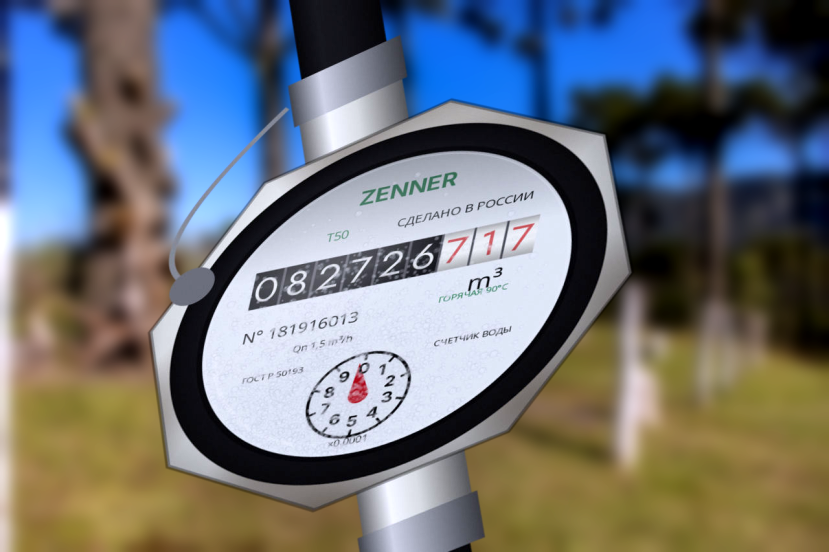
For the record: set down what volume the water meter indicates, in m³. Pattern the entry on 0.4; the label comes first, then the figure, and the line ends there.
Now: 82726.7169
